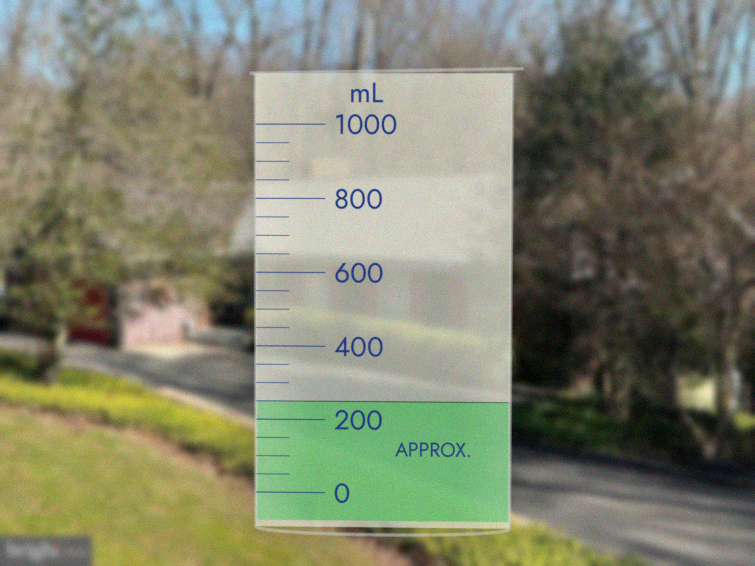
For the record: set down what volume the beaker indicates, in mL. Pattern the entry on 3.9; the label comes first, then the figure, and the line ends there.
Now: 250
